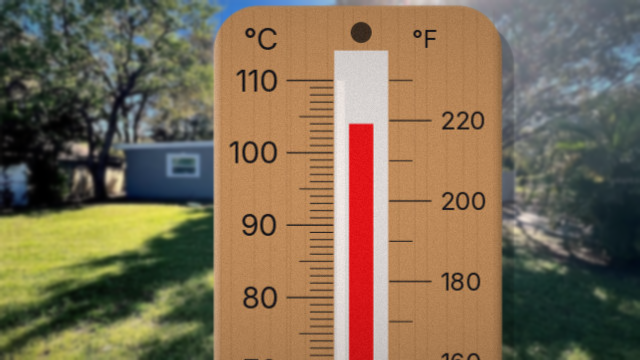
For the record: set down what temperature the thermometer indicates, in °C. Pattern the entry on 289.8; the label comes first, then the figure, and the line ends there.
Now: 104
